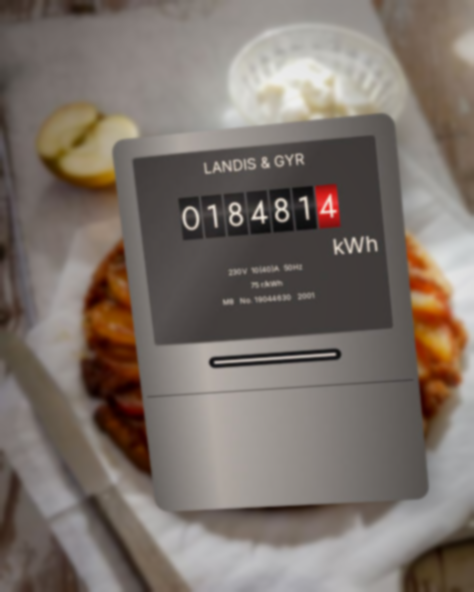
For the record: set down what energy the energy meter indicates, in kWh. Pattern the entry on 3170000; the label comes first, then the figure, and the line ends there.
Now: 18481.4
